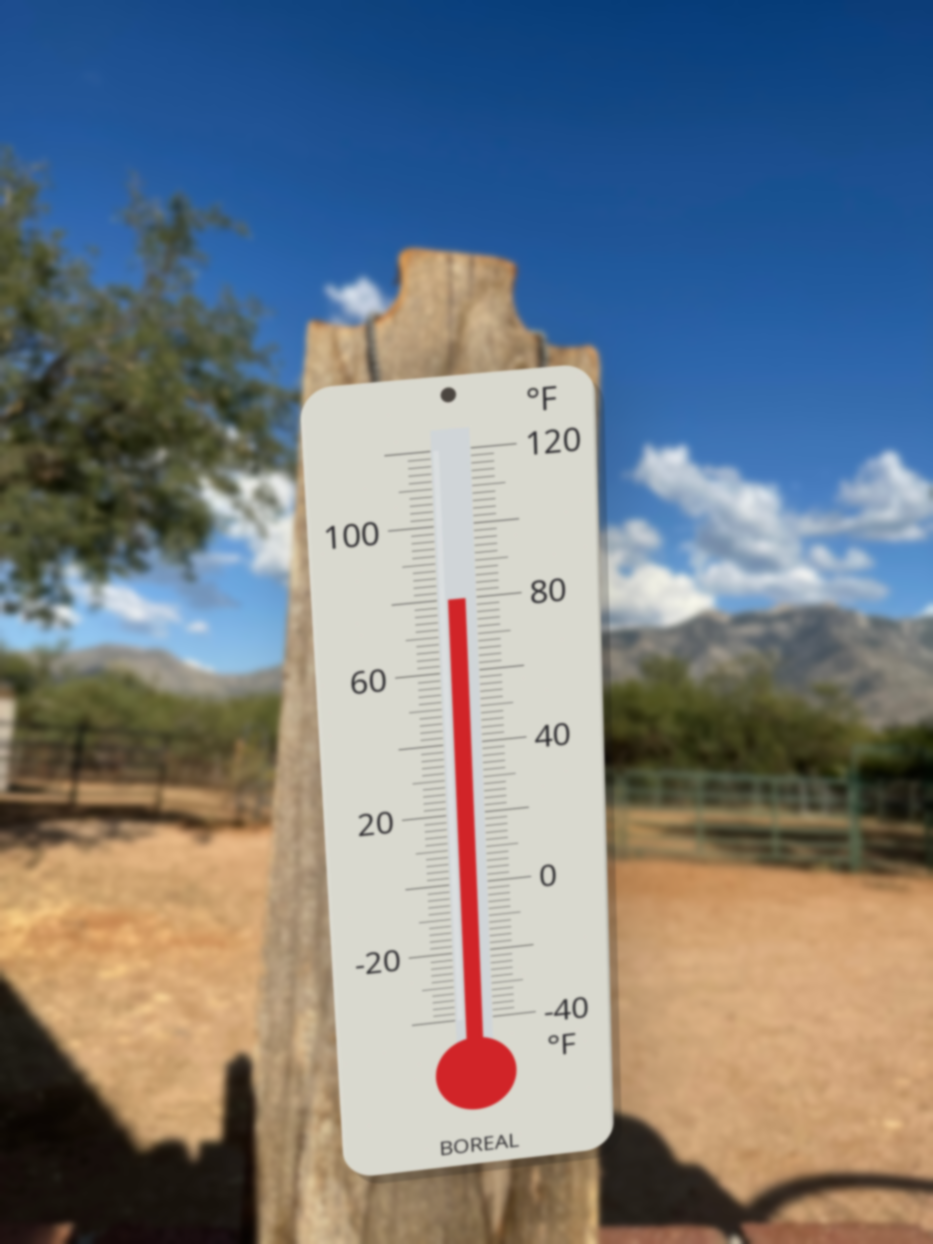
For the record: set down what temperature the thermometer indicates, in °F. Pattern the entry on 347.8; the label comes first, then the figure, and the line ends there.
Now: 80
